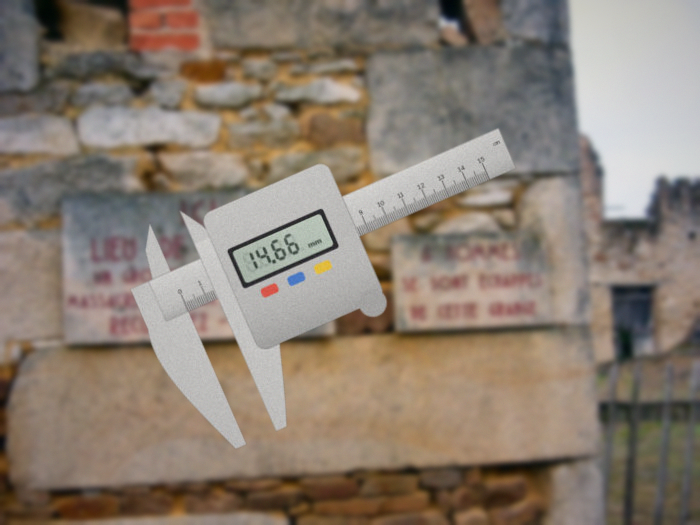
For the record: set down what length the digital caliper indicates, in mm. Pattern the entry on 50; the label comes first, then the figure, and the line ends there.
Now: 14.66
